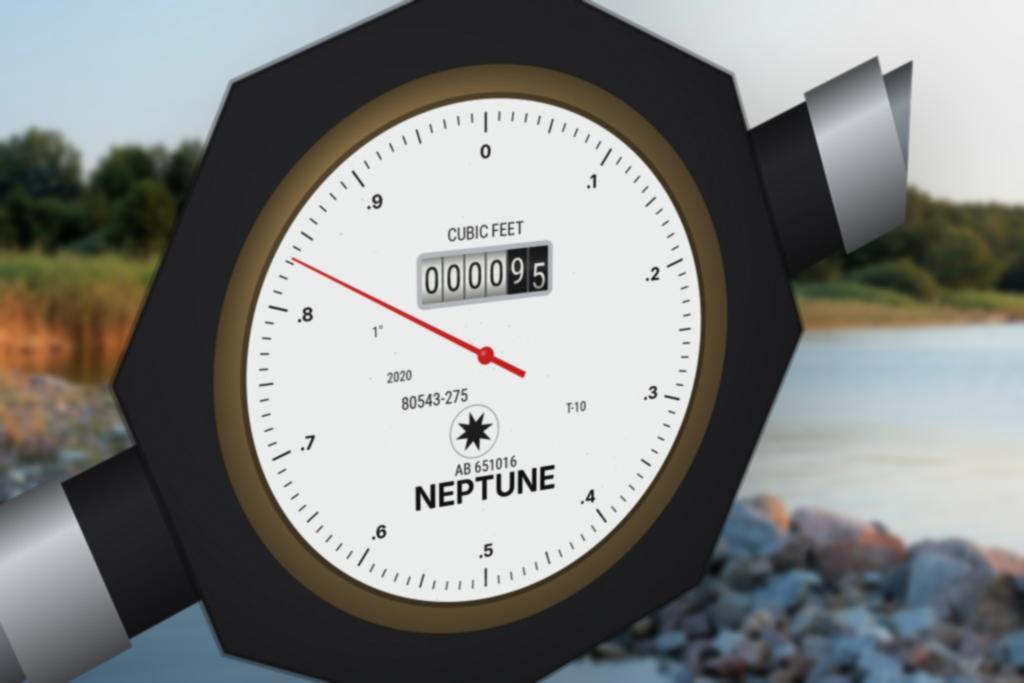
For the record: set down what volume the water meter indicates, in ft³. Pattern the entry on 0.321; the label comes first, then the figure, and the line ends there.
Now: 94.83
